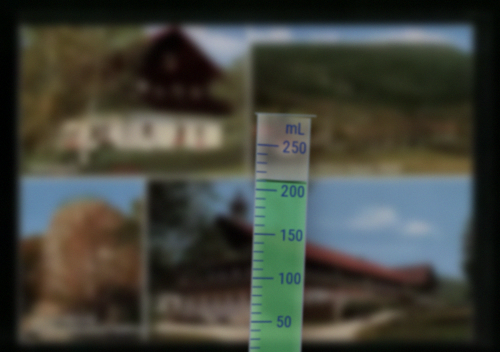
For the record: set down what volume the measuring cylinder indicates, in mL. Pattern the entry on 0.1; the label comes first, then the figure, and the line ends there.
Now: 210
